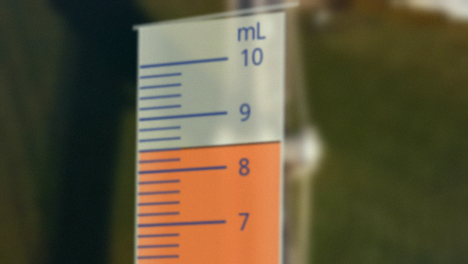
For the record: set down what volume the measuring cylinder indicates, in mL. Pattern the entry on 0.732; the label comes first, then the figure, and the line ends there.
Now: 8.4
